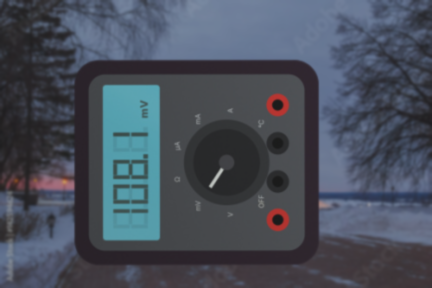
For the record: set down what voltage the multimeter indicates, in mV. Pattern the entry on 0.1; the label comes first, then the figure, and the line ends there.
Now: 108.1
